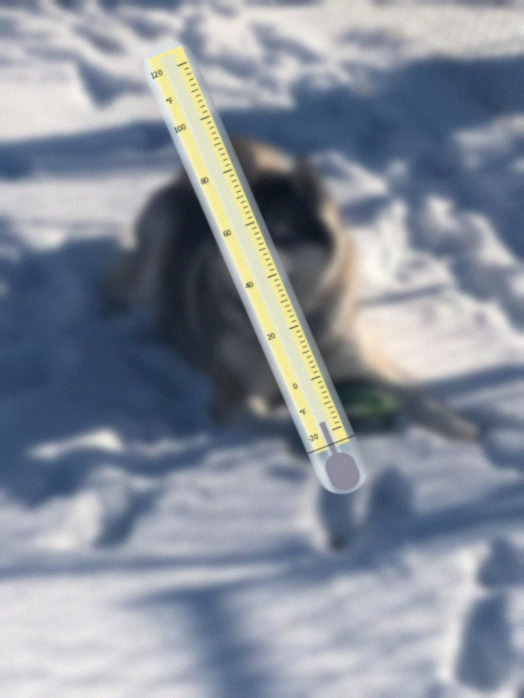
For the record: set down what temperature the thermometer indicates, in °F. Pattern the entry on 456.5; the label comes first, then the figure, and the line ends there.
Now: -16
